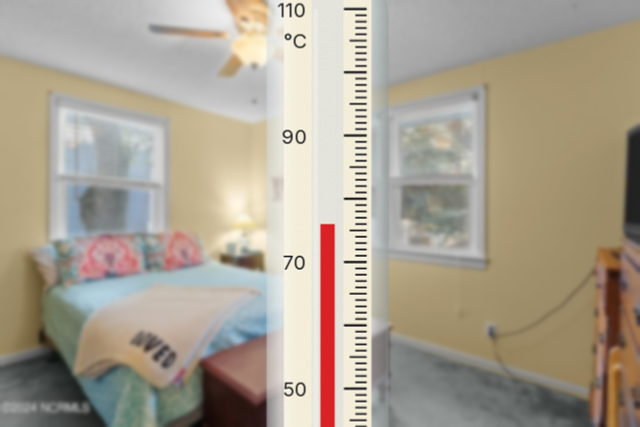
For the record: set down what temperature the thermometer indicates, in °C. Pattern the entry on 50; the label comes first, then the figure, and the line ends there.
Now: 76
